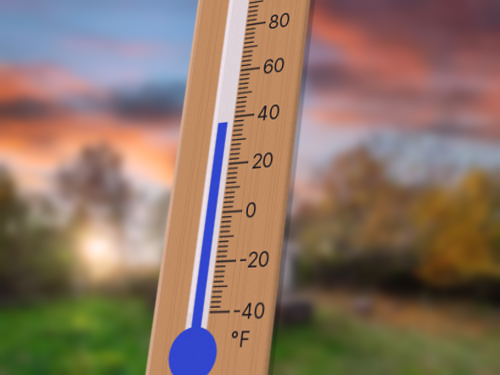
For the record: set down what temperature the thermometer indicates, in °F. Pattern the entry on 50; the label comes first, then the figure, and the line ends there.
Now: 38
